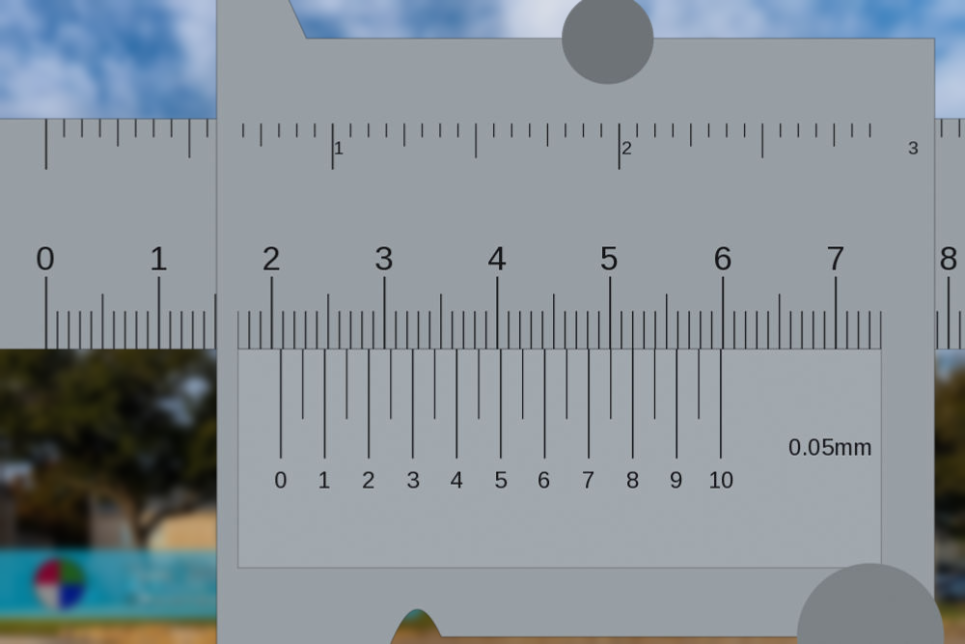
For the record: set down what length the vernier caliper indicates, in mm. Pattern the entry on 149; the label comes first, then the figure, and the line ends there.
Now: 20.8
